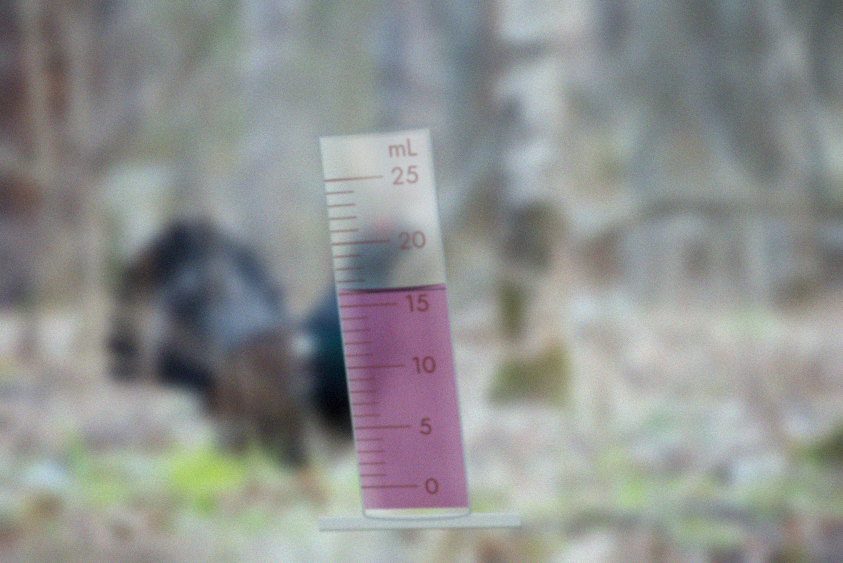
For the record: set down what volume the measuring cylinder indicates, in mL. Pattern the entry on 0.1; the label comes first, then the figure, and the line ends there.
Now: 16
